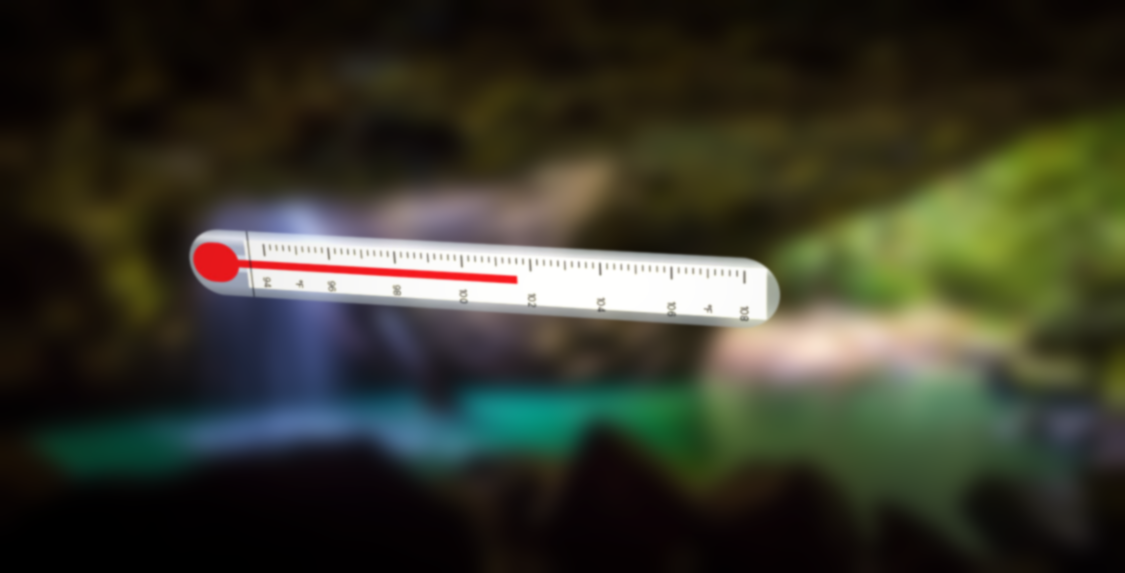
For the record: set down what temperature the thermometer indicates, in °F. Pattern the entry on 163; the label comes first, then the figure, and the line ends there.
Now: 101.6
